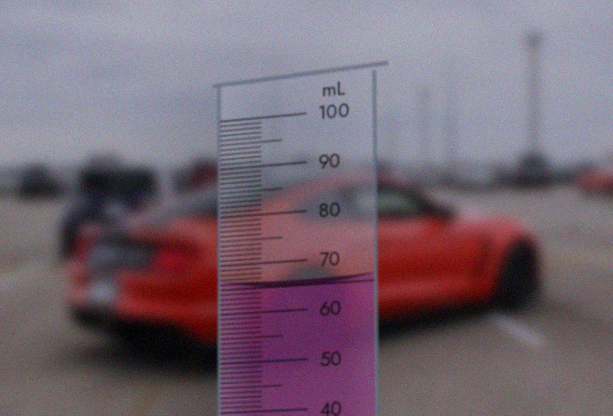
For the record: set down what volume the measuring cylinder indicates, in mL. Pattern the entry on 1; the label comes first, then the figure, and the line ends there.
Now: 65
